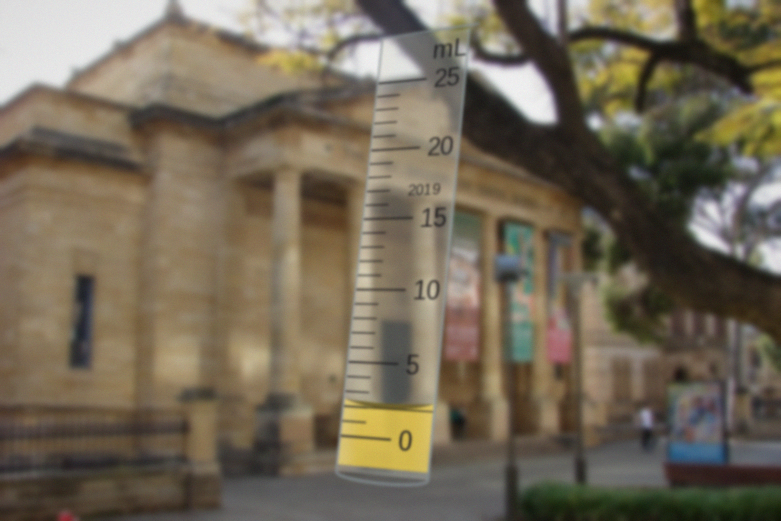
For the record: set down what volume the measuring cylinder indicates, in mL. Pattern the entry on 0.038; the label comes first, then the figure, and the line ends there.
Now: 2
